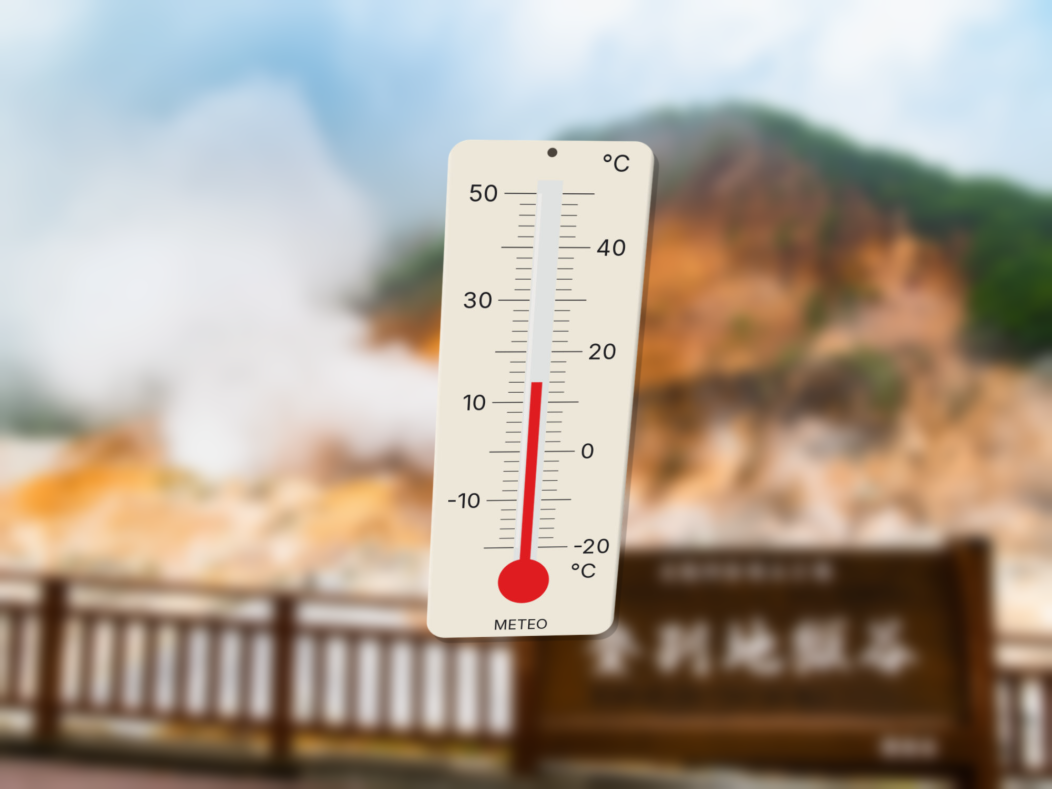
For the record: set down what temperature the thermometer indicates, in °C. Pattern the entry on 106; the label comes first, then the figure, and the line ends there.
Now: 14
